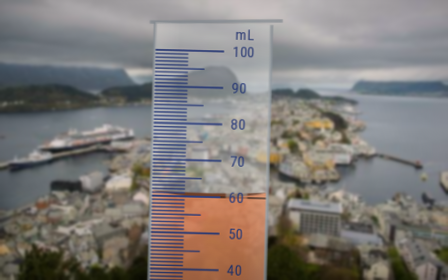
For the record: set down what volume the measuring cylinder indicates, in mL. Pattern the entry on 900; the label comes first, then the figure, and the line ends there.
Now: 60
